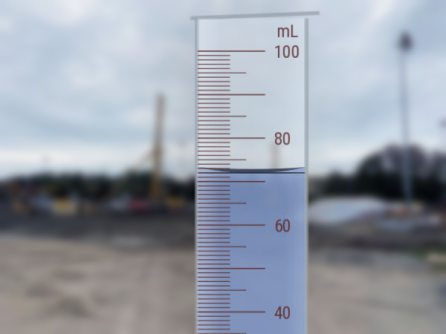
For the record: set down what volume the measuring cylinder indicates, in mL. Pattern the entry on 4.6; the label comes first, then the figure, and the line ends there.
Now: 72
